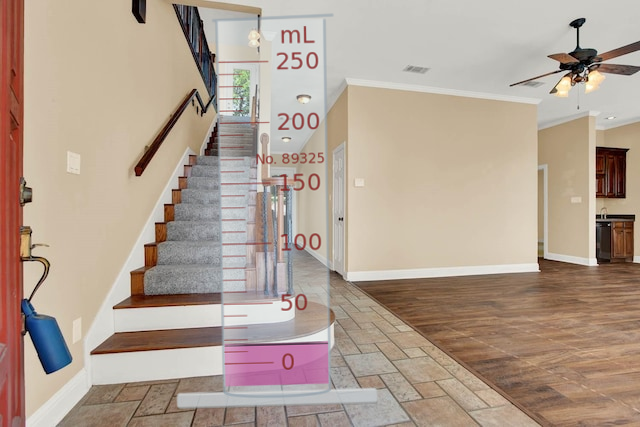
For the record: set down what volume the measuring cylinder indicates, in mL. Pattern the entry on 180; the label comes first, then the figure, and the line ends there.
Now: 15
